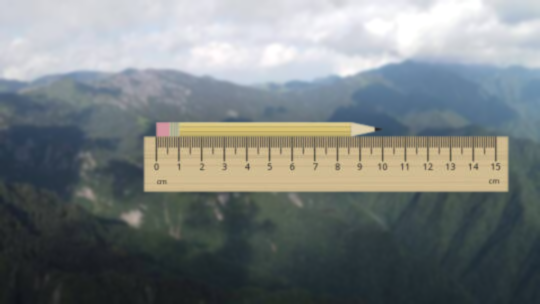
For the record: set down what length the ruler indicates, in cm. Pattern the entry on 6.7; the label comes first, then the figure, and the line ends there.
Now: 10
